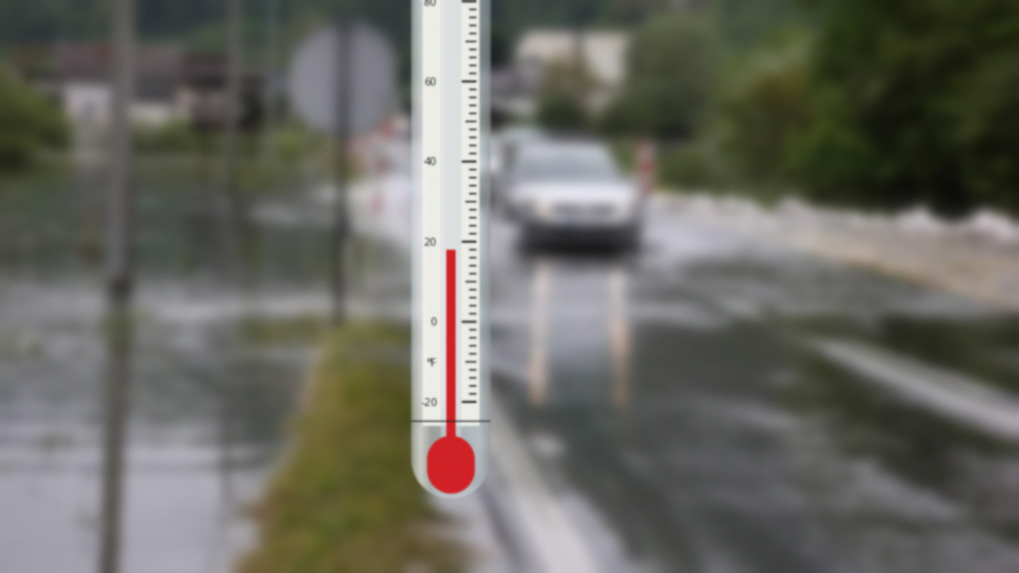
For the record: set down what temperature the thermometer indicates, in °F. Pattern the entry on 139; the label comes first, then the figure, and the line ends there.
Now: 18
